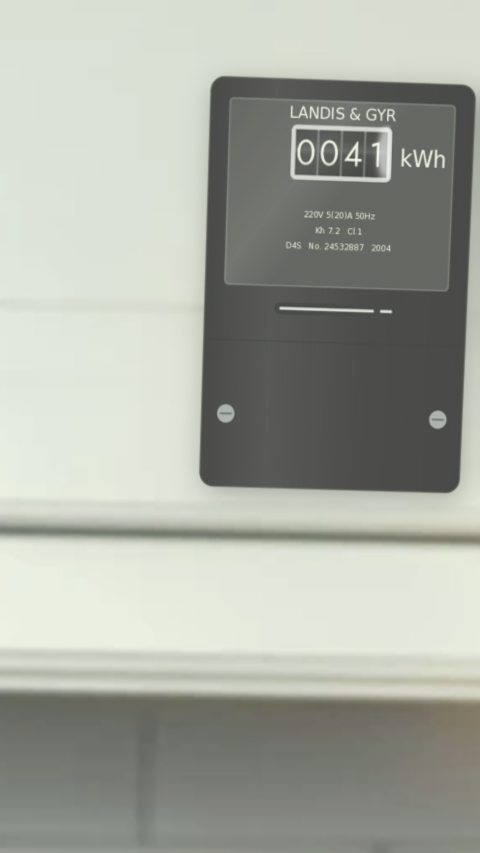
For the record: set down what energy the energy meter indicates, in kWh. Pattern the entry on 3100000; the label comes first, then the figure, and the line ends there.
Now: 41
